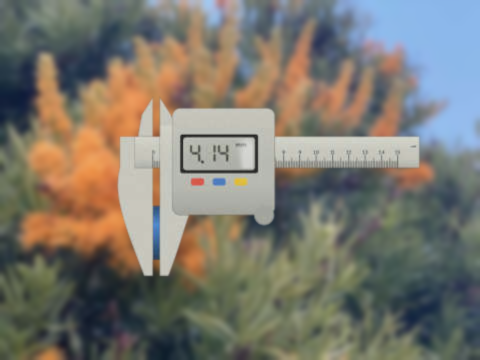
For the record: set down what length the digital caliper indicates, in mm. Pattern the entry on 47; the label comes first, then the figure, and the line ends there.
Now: 4.14
